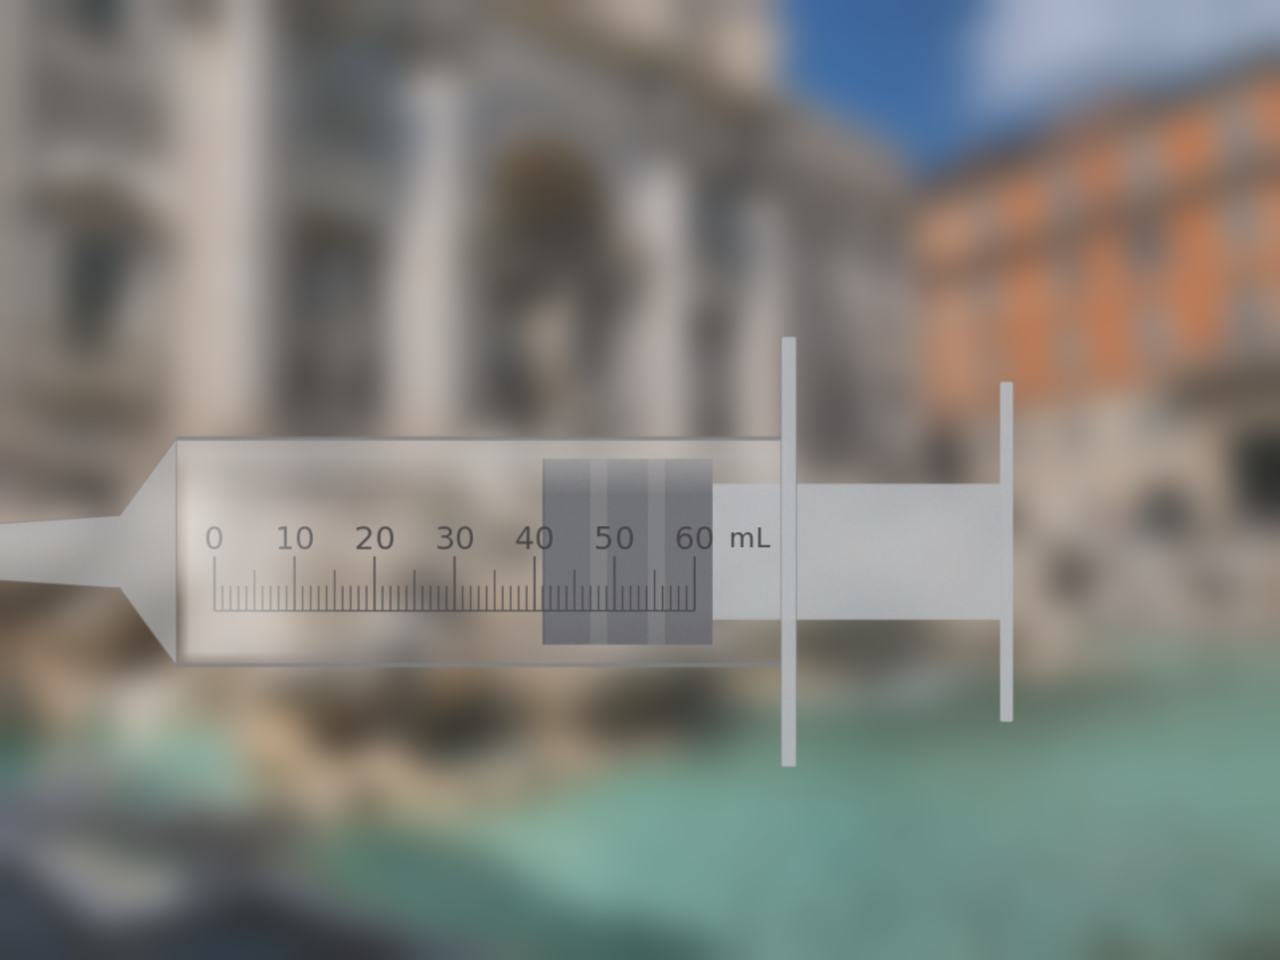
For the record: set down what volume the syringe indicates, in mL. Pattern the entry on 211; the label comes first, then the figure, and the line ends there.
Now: 41
